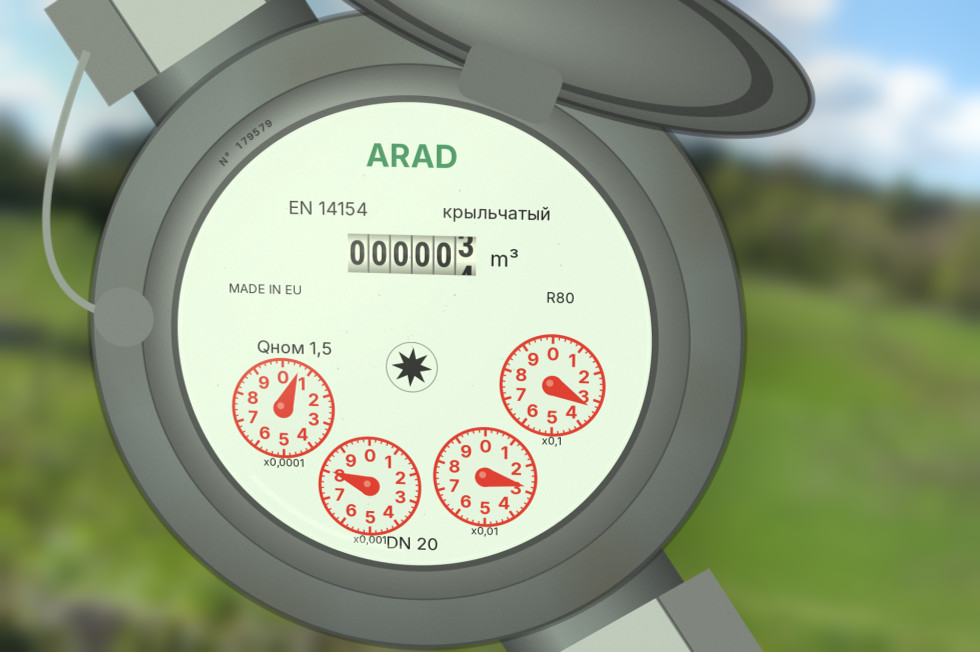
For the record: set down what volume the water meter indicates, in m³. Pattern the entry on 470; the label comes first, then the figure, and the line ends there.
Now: 3.3280
